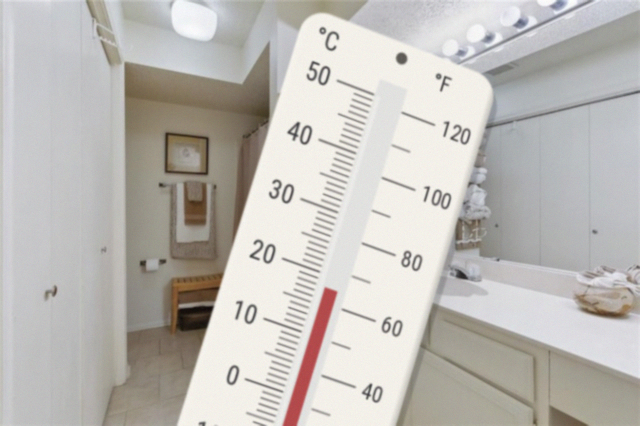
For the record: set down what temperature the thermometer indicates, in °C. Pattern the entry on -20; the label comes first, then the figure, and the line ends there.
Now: 18
